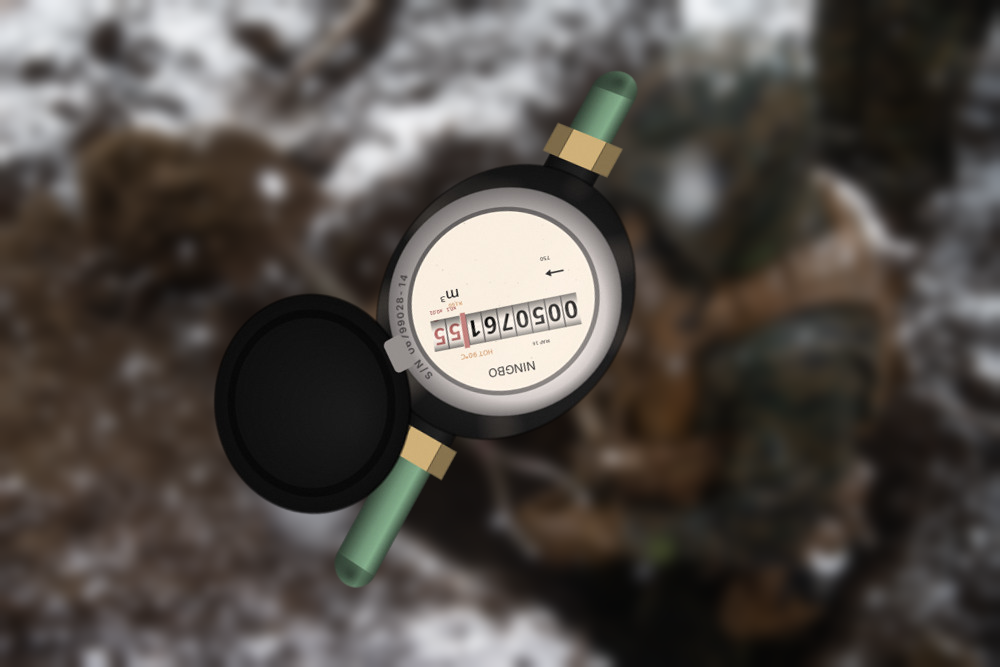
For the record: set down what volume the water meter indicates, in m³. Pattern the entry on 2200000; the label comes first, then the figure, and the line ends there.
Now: 50761.55
